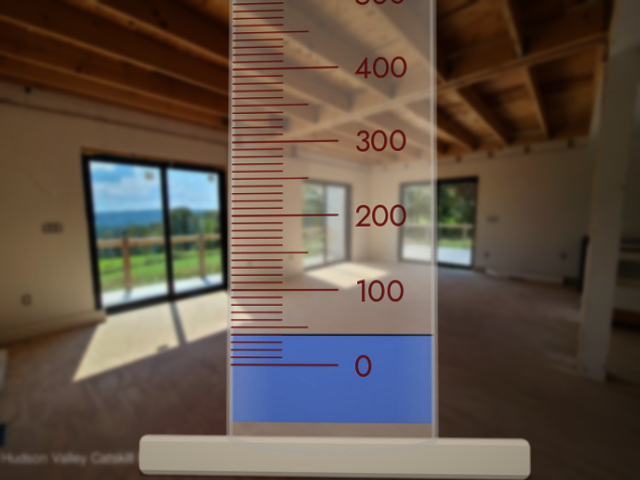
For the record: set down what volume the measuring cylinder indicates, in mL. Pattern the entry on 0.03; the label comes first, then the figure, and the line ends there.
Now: 40
